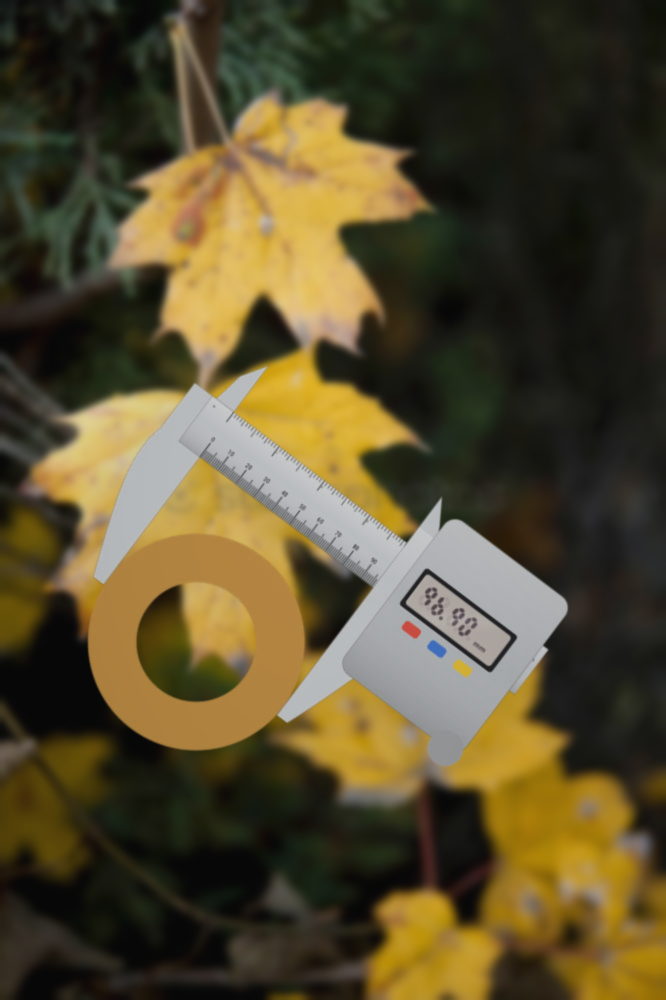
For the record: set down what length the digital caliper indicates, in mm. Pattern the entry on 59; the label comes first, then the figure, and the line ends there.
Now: 96.90
